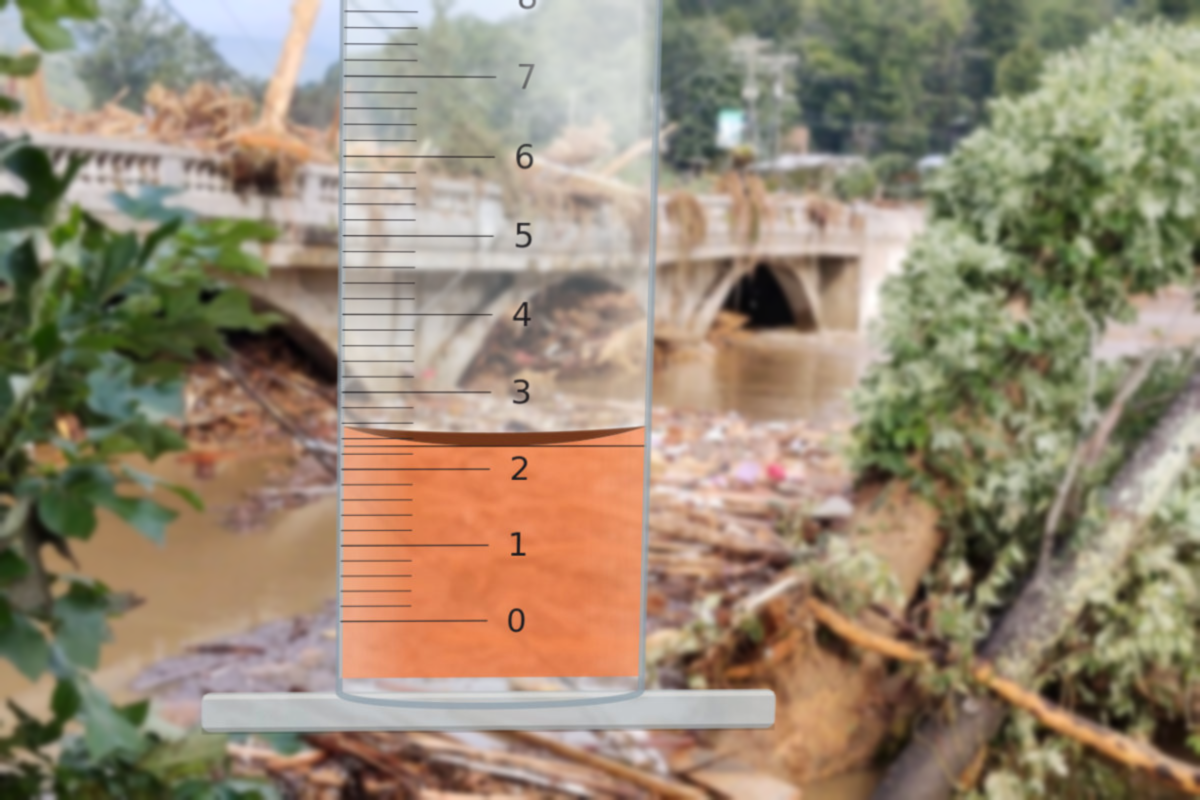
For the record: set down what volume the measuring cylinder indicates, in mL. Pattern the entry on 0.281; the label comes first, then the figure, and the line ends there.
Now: 2.3
